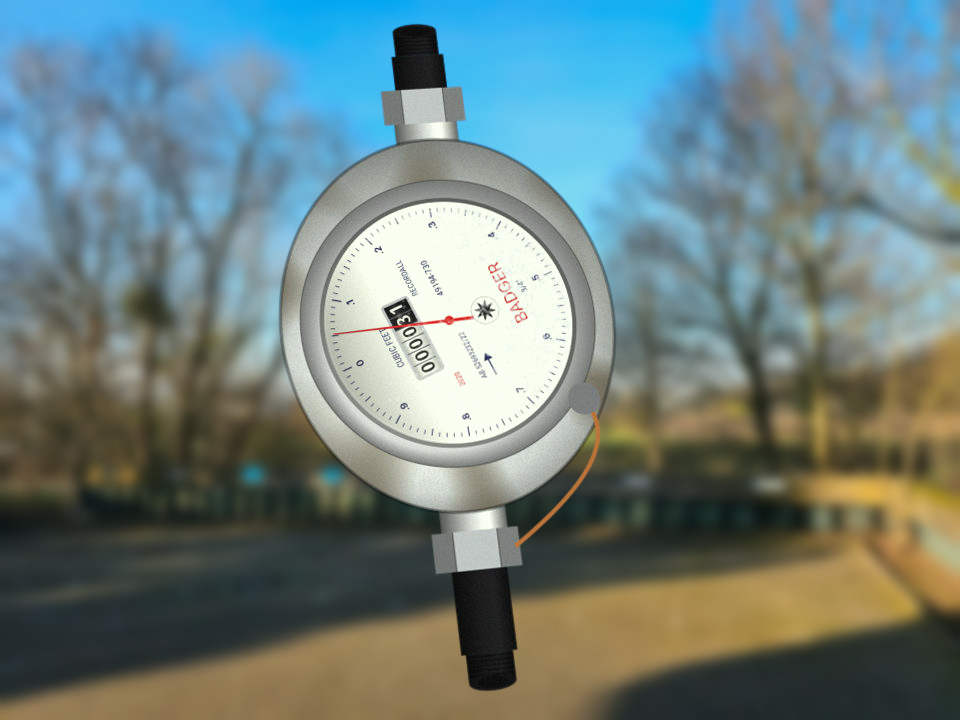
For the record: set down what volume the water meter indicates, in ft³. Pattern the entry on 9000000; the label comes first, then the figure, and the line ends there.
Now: 31.05
